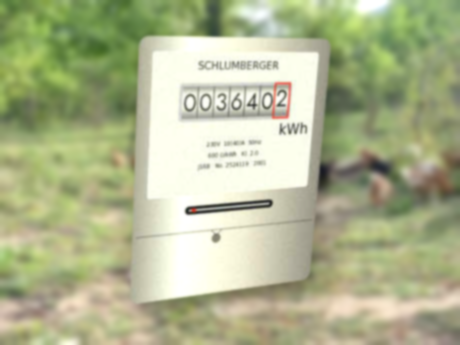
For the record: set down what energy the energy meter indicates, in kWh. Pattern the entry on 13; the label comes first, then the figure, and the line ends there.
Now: 3640.2
